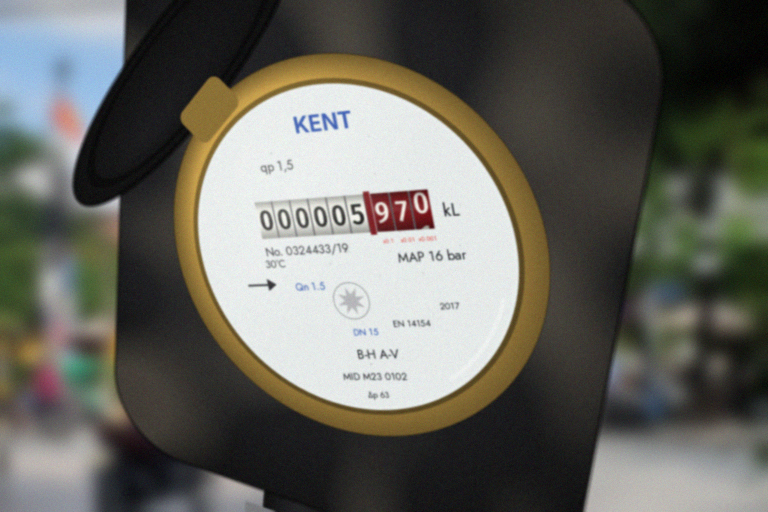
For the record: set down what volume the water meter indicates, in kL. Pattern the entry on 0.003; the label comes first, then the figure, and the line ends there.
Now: 5.970
